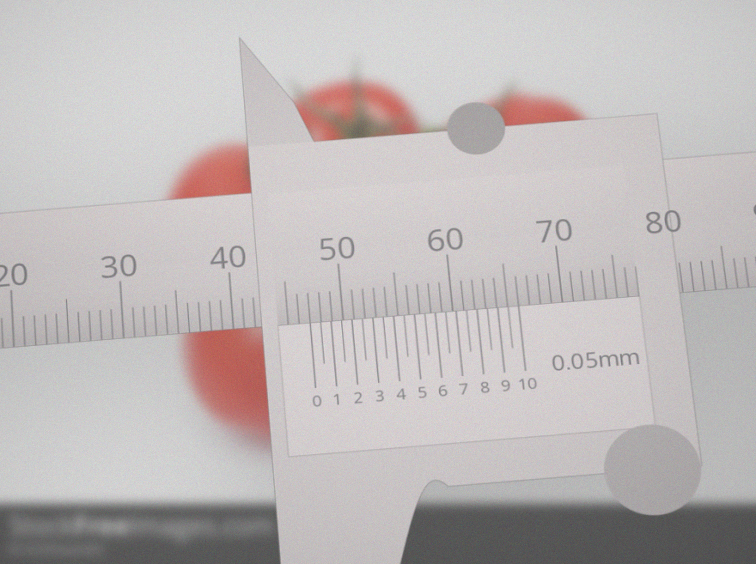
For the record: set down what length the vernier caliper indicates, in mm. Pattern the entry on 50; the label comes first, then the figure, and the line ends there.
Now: 47.0
